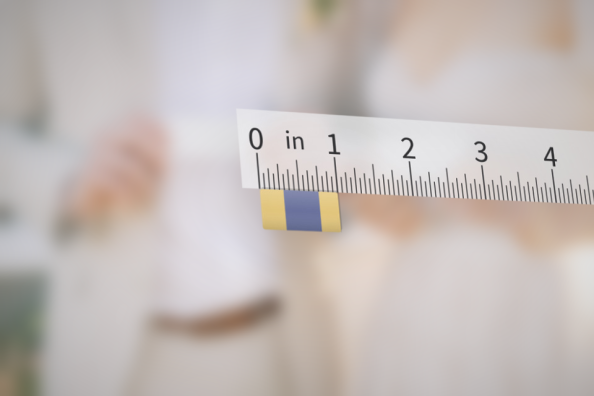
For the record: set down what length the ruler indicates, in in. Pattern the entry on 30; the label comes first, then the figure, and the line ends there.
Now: 1
